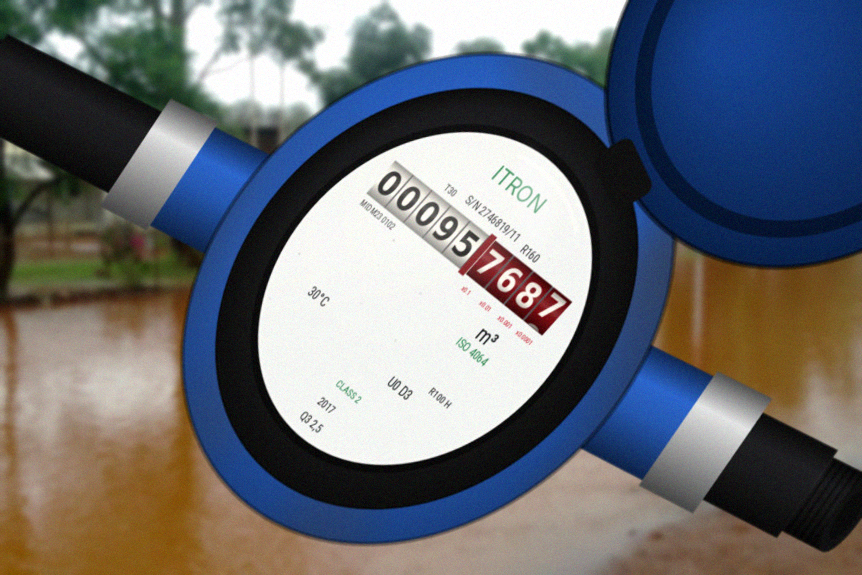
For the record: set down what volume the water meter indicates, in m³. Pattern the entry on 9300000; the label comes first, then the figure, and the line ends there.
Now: 95.7687
